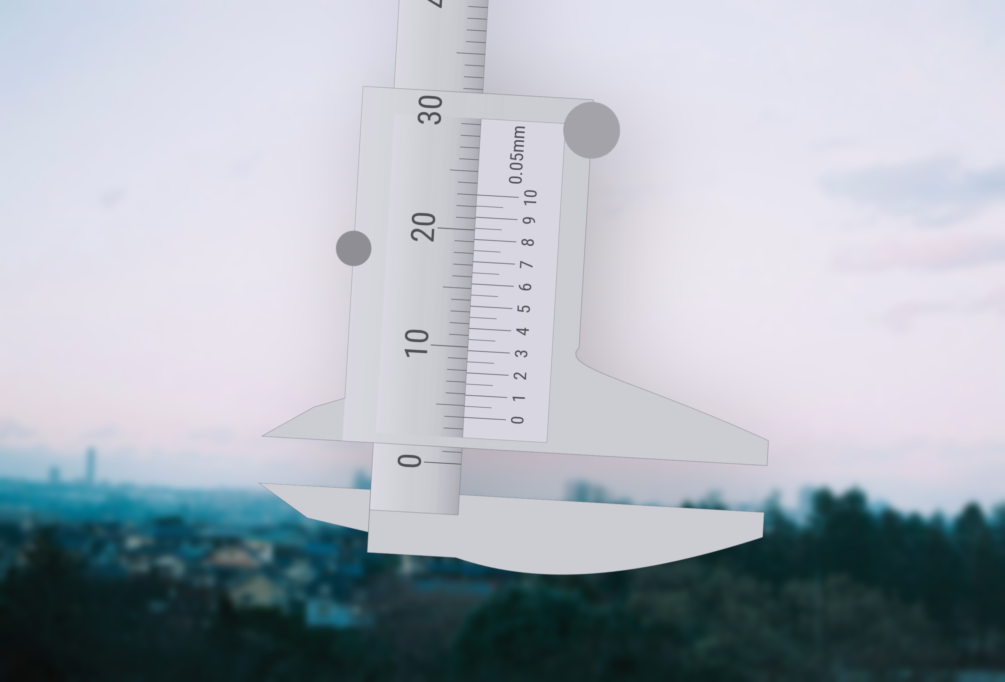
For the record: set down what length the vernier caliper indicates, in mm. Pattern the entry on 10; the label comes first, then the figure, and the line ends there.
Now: 4.0
